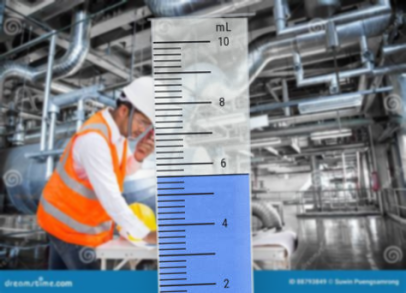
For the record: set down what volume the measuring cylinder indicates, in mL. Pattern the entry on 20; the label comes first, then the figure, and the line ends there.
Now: 5.6
